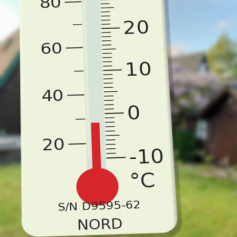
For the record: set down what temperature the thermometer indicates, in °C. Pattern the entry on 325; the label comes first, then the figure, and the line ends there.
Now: -2
